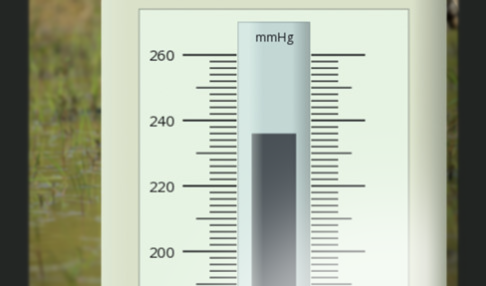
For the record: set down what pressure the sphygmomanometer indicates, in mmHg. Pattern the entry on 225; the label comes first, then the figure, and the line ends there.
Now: 236
